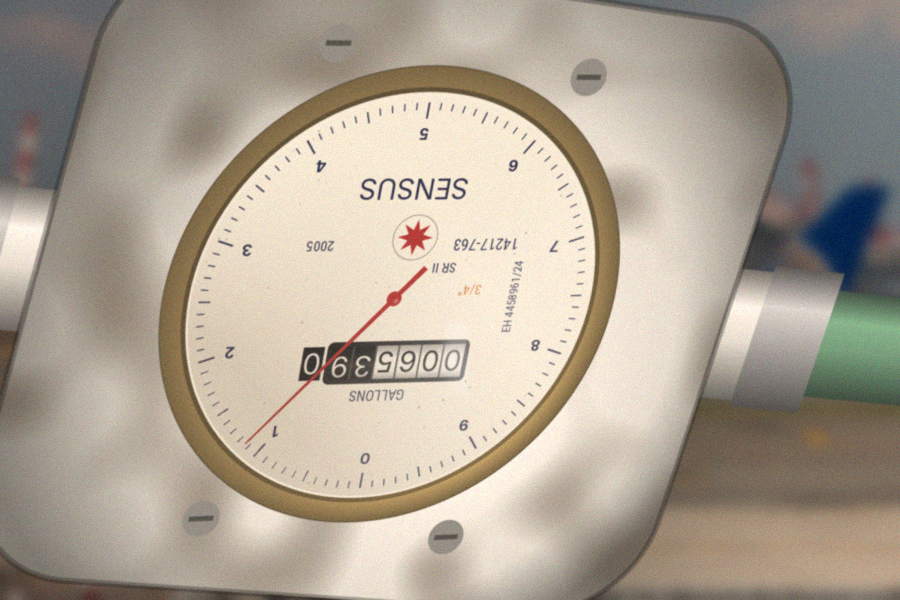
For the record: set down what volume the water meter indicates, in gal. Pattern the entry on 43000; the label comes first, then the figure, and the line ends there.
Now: 65391.1
